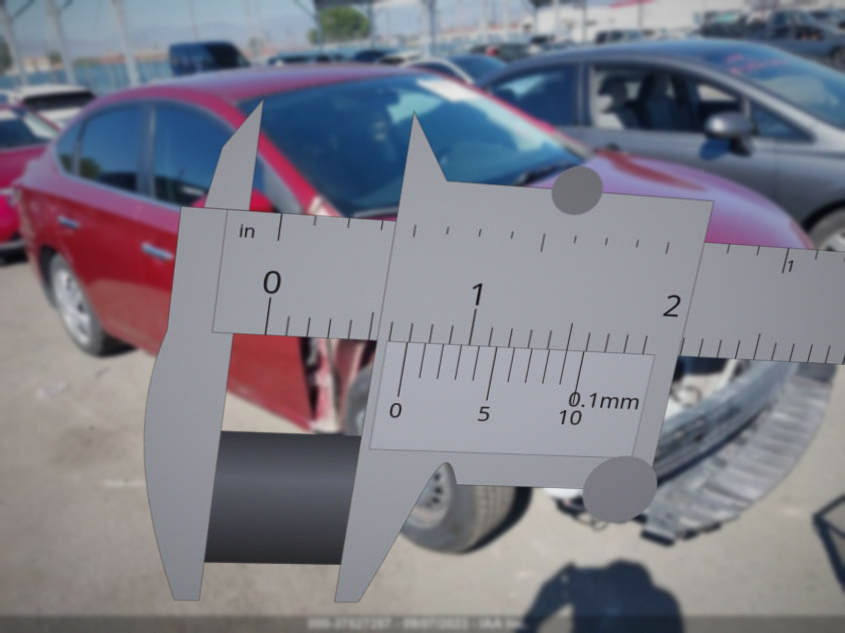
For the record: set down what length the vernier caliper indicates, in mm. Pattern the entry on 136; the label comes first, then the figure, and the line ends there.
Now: 6.9
